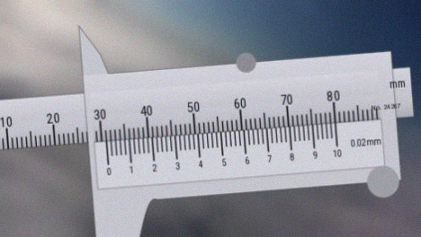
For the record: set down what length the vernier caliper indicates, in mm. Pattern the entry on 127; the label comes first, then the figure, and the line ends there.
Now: 31.0
